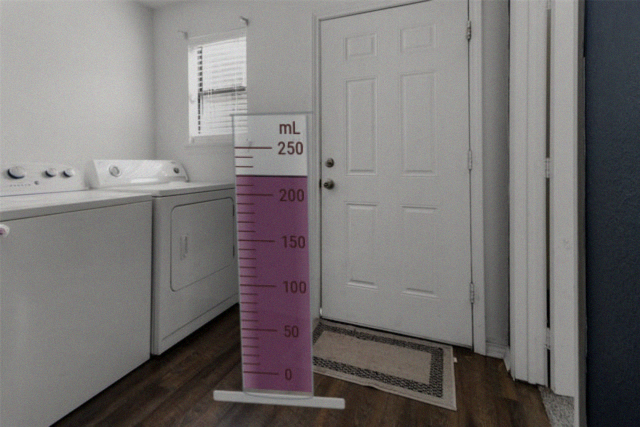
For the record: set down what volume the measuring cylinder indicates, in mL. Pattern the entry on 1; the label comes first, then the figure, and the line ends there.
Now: 220
